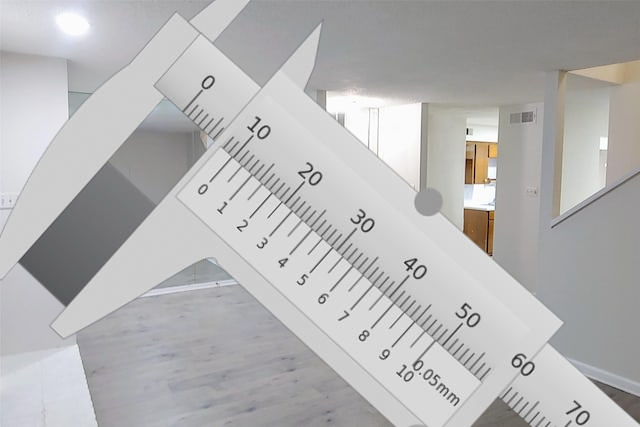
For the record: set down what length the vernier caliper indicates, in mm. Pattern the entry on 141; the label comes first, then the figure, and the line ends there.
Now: 9.8
